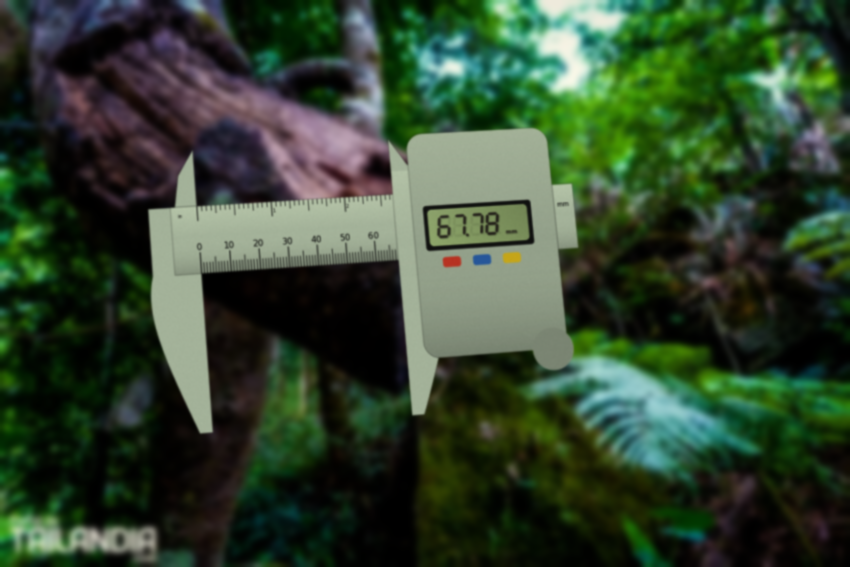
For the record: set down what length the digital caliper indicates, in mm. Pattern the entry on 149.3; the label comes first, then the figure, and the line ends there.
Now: 67.78
